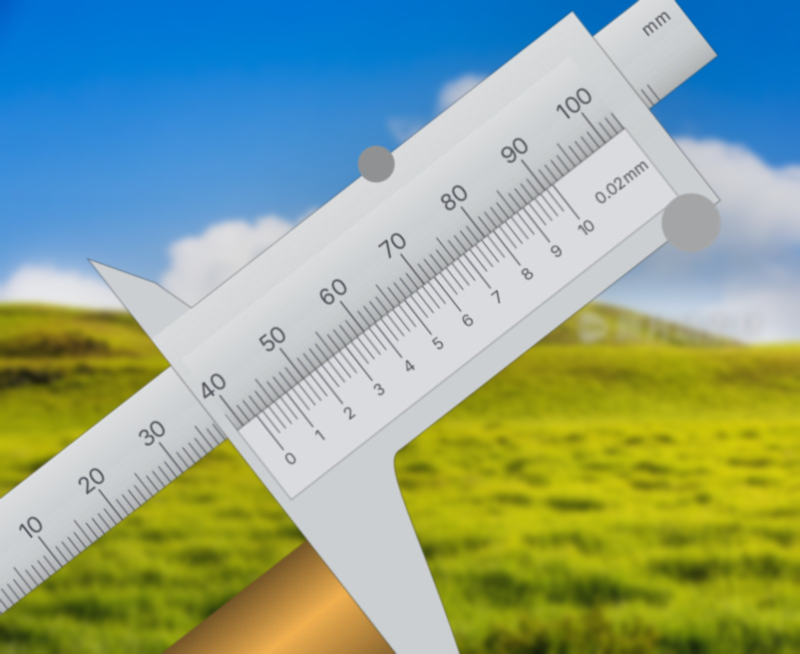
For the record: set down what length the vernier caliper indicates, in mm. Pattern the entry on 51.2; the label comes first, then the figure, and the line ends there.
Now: 42.2
